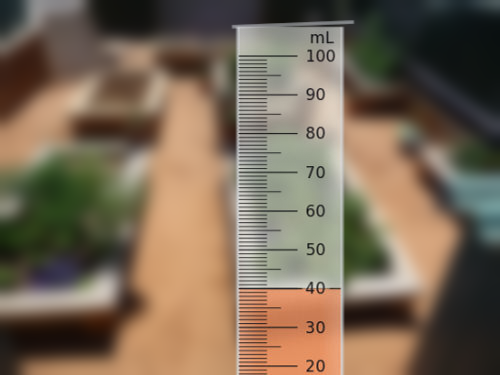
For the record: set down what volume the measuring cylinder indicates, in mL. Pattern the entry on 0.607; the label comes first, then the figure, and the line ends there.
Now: 40
